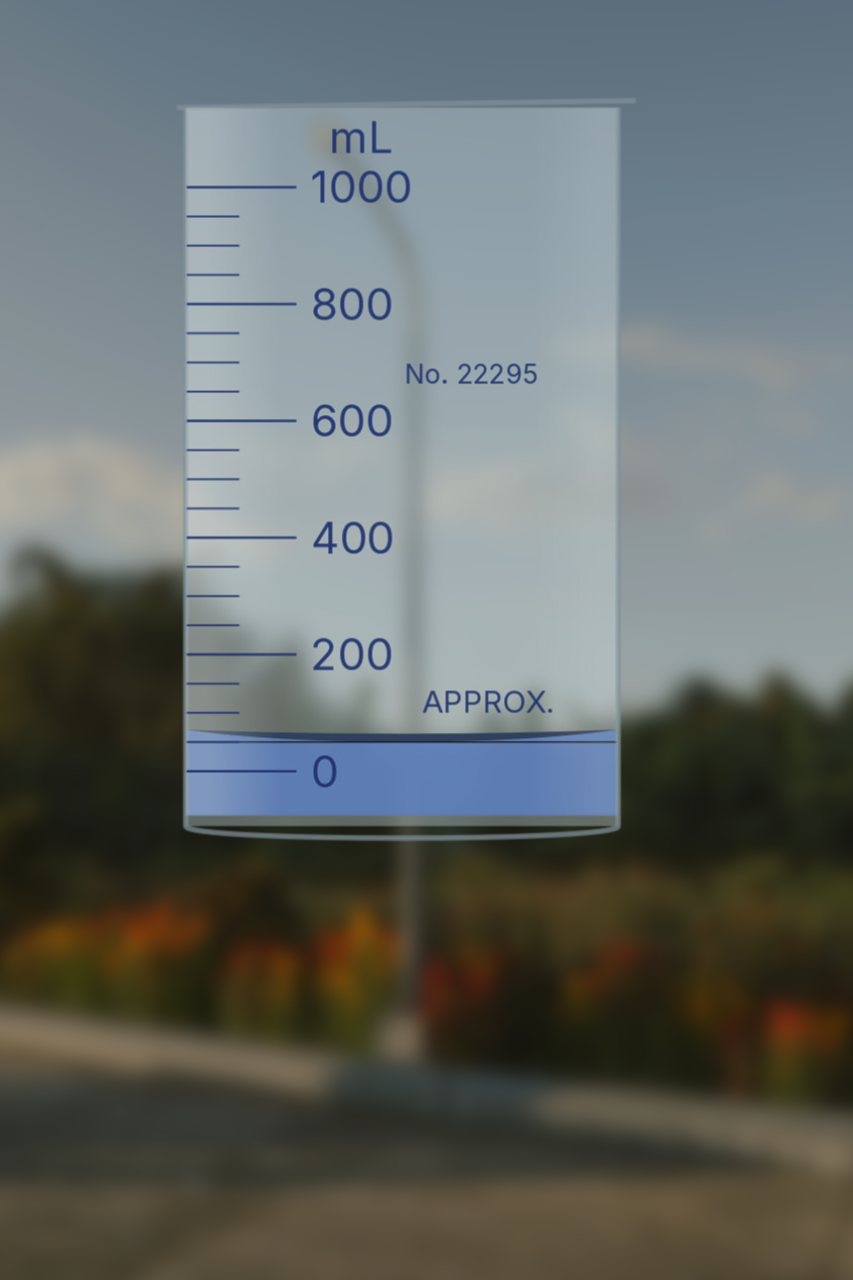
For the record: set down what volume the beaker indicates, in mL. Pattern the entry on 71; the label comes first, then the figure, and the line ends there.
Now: 50
